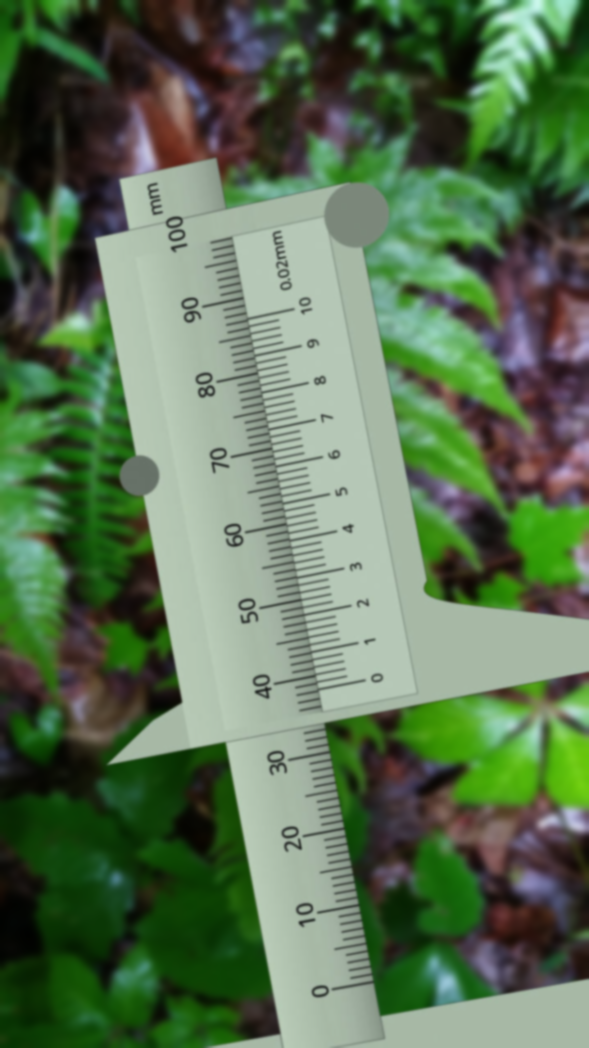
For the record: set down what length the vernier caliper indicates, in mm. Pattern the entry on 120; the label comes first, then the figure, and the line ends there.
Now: 38.2
